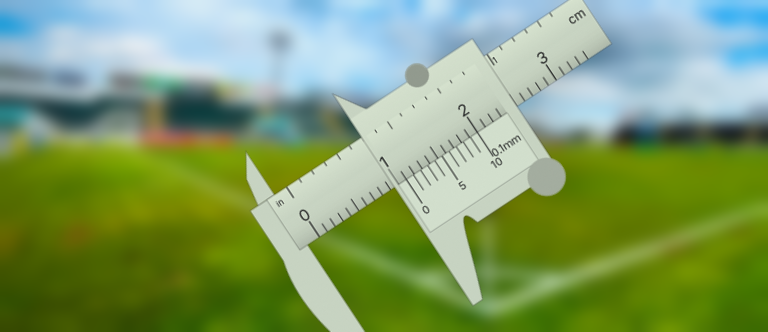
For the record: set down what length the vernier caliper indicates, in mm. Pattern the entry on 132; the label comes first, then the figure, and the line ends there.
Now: 11.0
